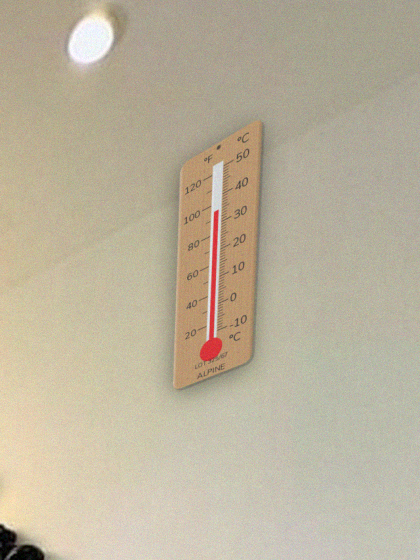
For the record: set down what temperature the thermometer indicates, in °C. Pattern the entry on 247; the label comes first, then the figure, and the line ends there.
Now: 35
